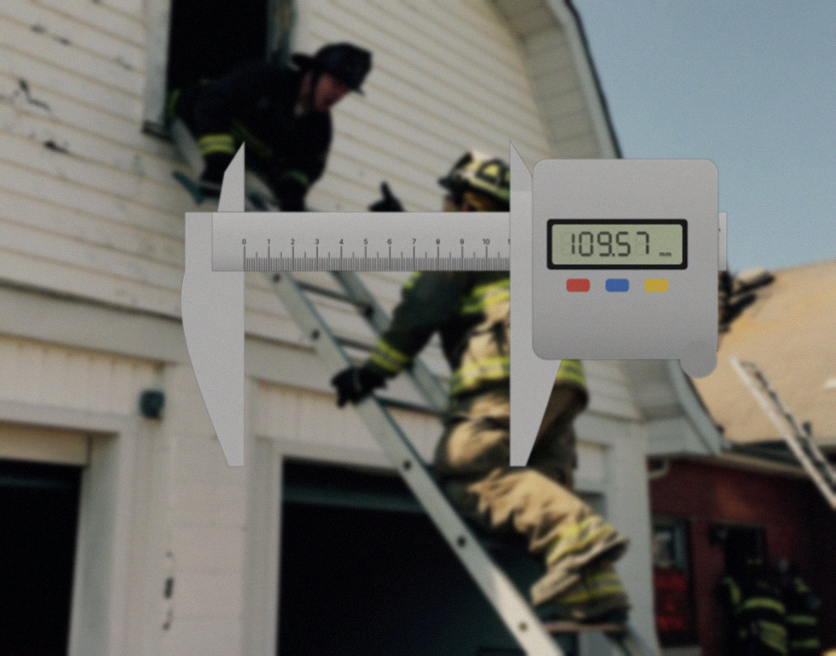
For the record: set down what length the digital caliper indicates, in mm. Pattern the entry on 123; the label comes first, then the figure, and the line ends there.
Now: 109.57
